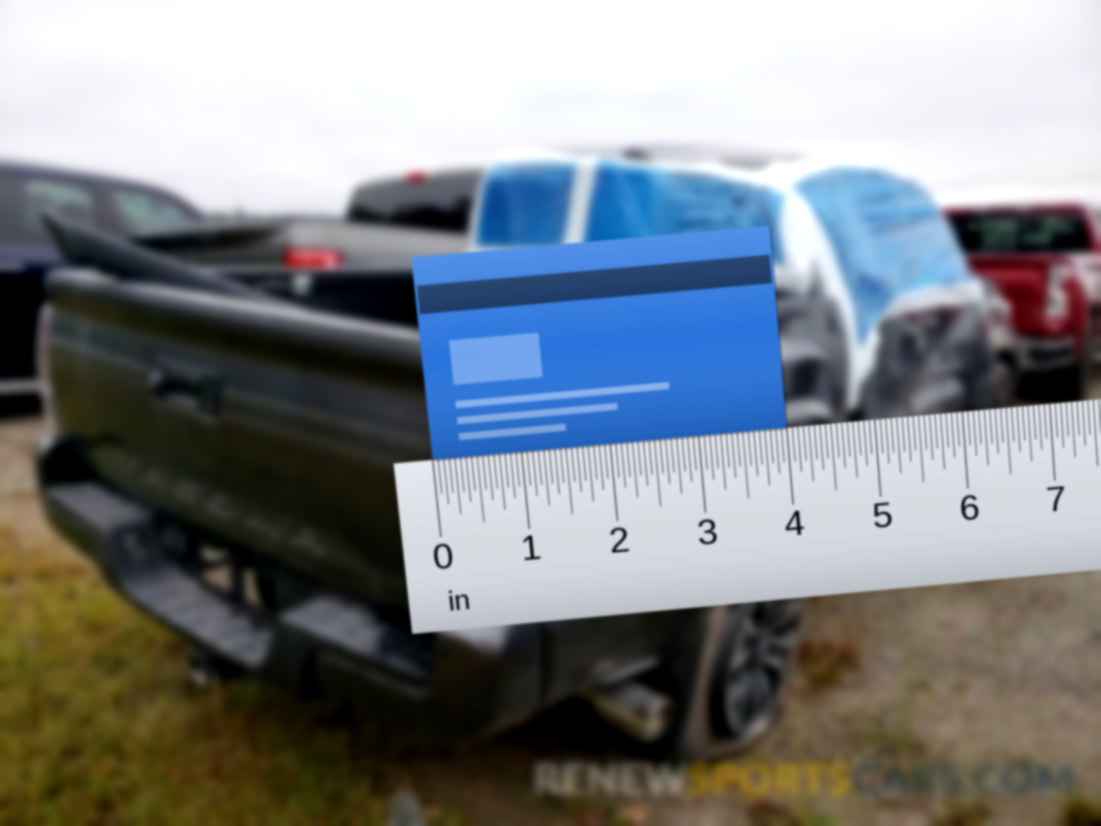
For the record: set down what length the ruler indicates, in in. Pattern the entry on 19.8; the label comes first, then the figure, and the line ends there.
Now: 4
